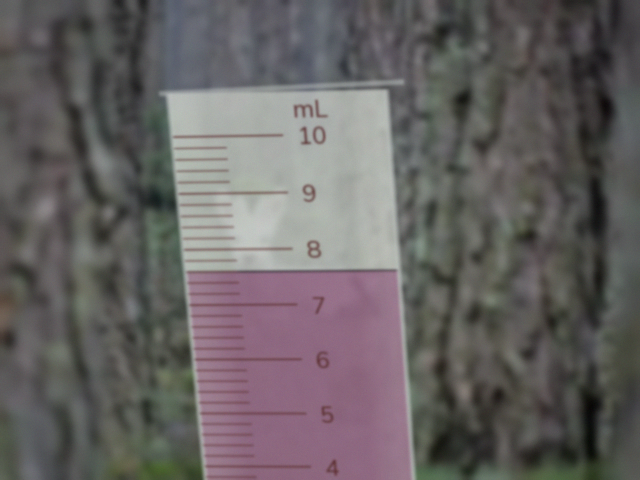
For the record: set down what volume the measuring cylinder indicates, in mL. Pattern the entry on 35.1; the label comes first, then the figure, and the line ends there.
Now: 7.6
